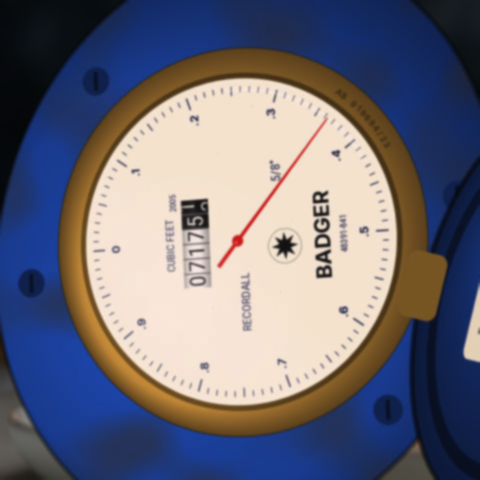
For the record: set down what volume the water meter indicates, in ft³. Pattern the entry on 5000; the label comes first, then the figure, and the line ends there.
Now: 71751.36
